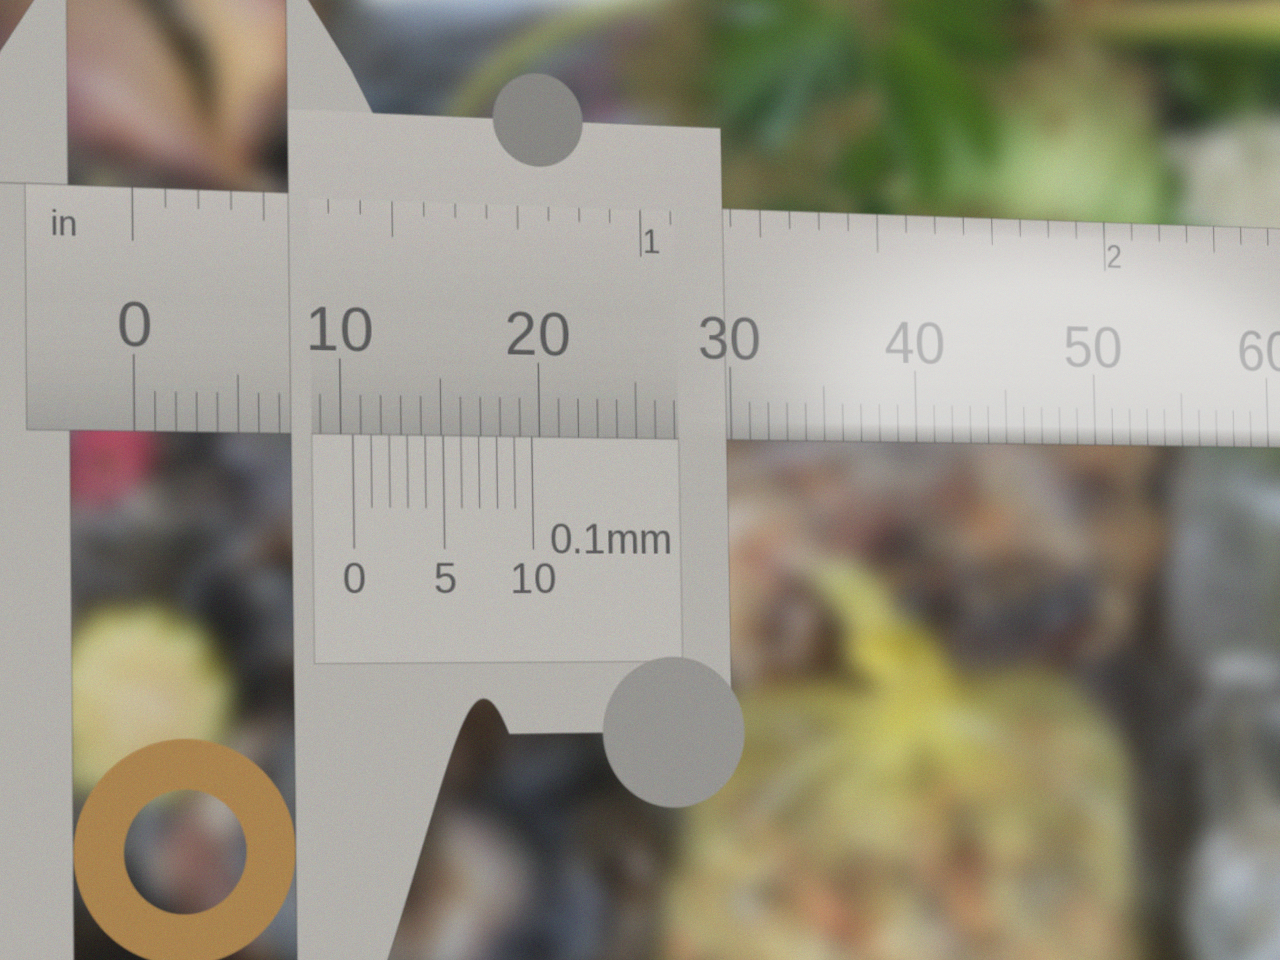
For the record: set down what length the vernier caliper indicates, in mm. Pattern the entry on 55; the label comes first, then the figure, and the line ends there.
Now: 10.6
